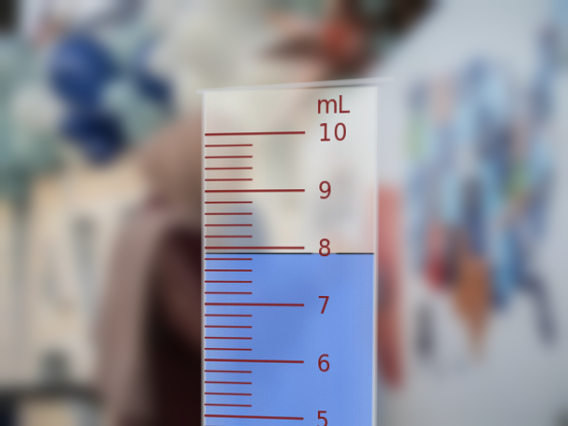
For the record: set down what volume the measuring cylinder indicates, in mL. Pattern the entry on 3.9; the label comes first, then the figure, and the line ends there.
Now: 7.9
